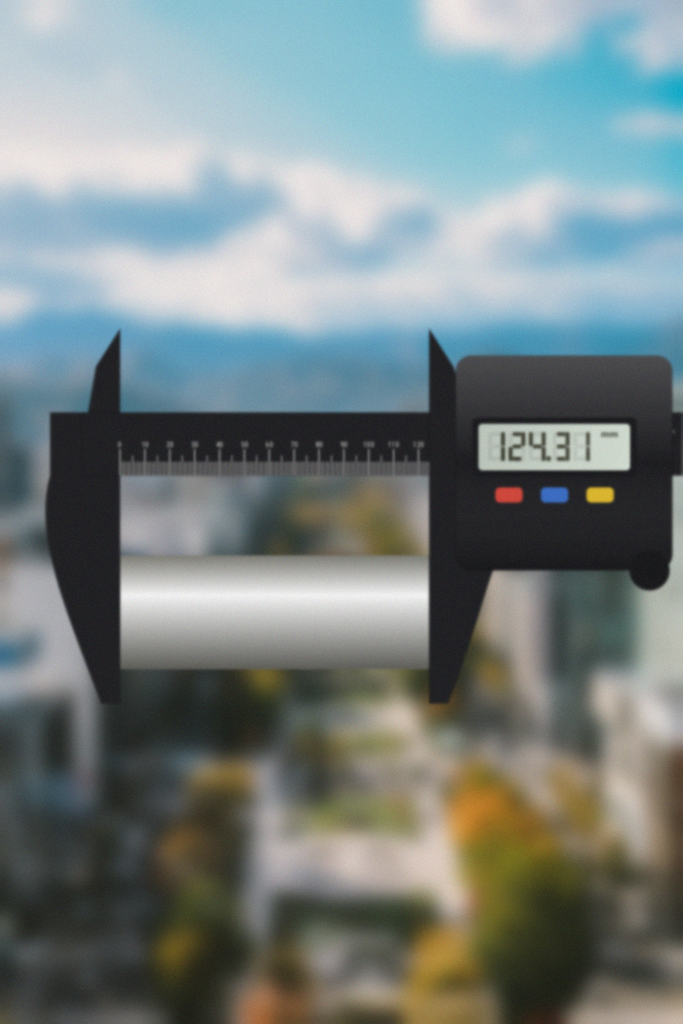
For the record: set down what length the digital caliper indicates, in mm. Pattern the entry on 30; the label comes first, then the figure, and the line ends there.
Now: 124.31
